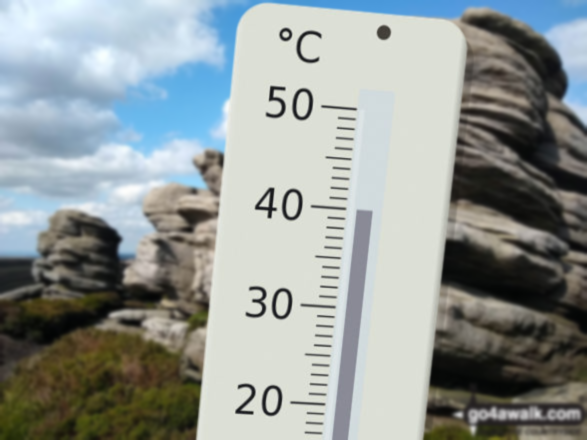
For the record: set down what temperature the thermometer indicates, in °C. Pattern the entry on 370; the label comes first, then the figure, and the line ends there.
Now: 40
